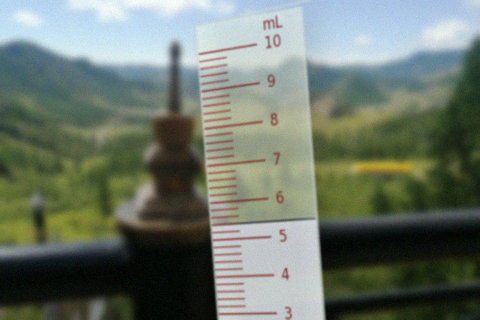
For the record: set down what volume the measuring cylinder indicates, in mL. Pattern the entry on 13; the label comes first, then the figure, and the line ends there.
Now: 5.4
